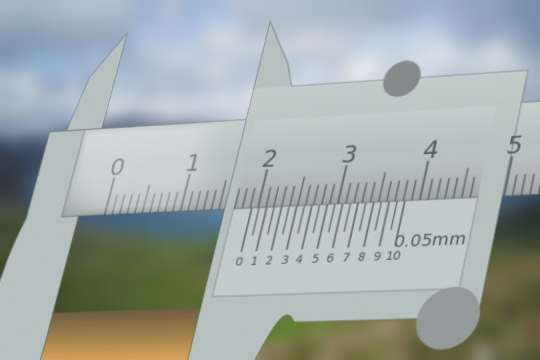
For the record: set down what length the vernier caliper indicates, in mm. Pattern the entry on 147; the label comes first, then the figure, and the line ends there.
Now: 19.2
